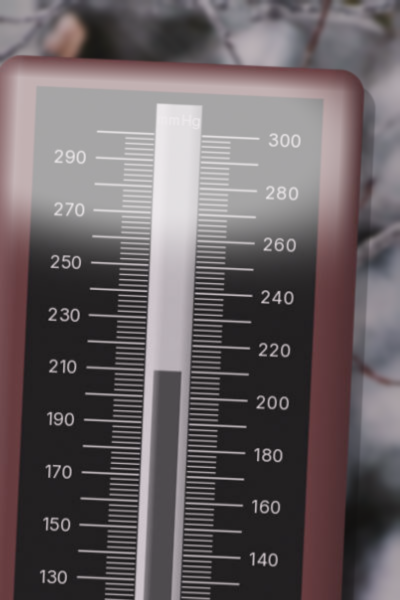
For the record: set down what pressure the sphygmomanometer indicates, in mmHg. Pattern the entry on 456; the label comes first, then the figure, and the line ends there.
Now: 210
